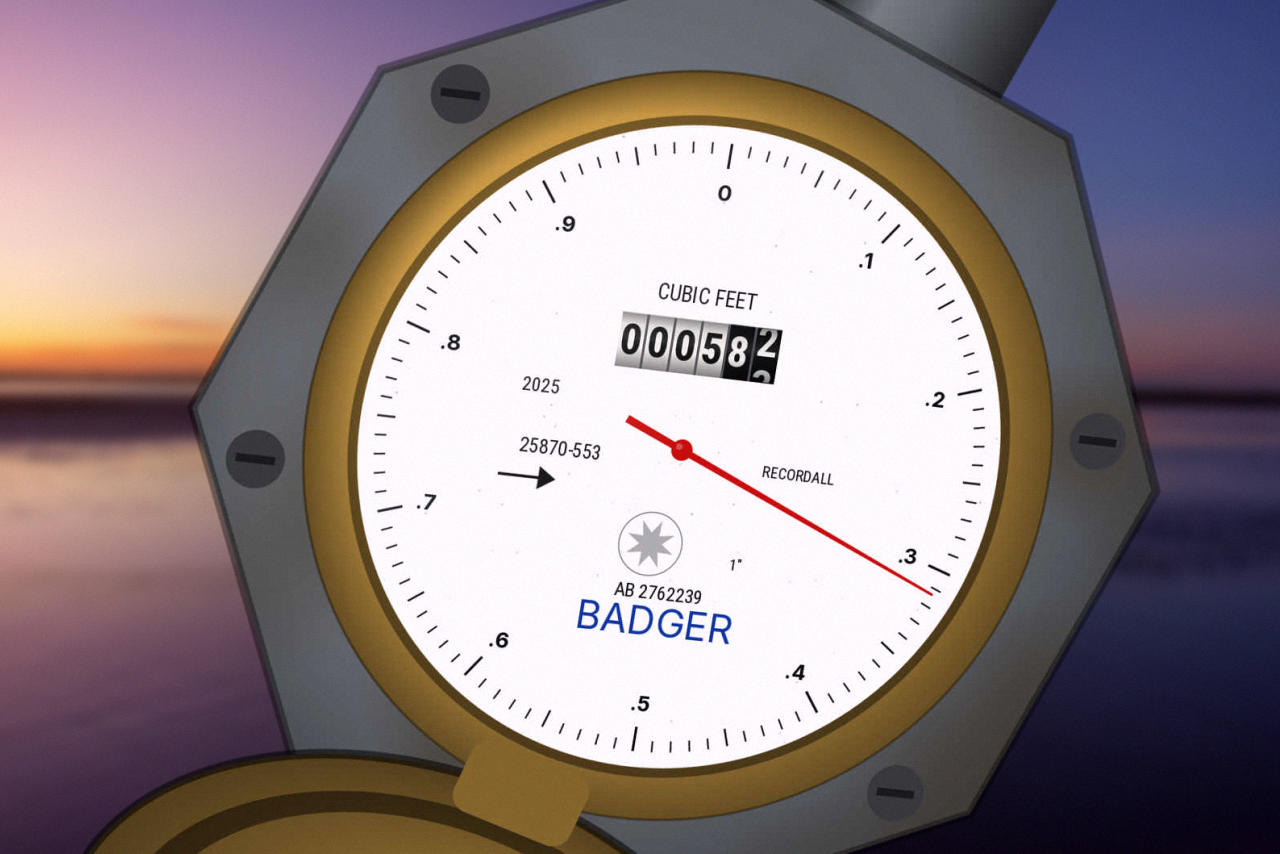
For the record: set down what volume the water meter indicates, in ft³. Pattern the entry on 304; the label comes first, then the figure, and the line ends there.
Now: 582.31
